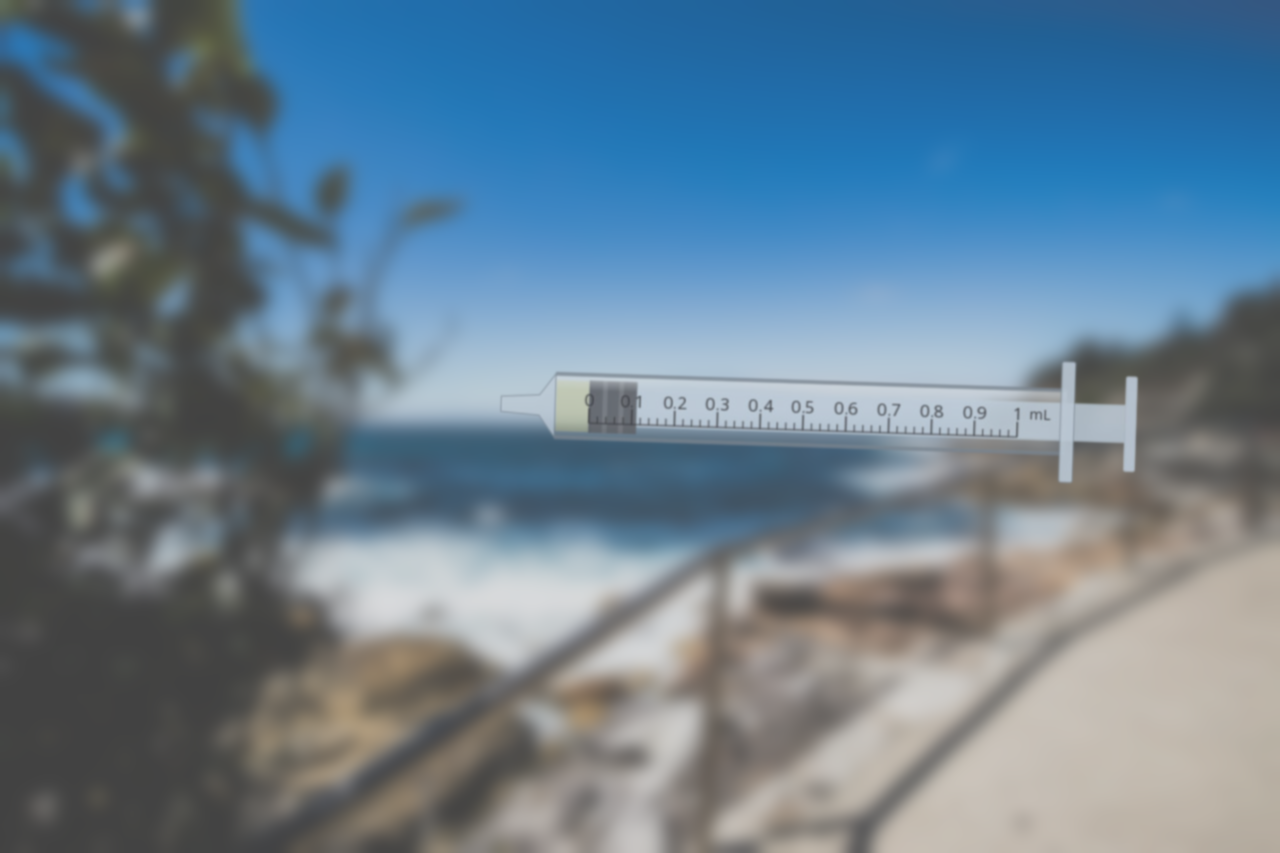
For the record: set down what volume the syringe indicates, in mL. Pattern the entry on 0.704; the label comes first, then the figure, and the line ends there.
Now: 0
